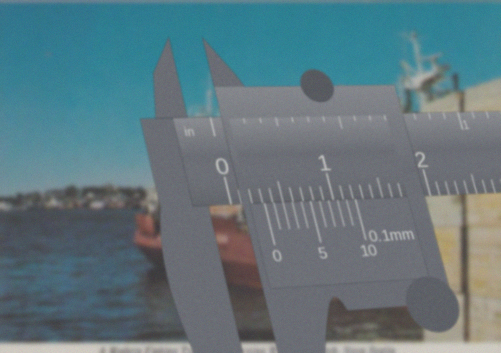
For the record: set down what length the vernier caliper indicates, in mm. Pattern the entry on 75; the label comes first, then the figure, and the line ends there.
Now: 3.2
